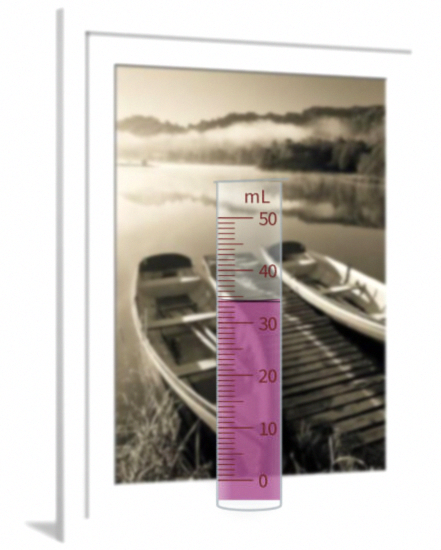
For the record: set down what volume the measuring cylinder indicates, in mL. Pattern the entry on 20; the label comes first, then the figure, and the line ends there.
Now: 34
